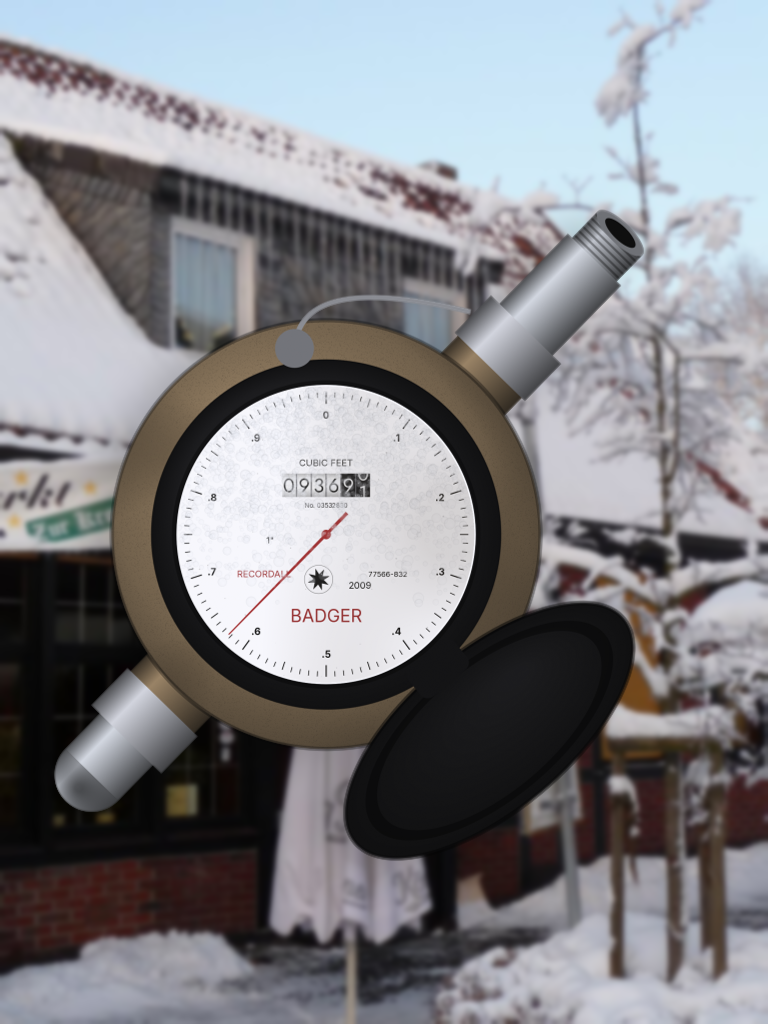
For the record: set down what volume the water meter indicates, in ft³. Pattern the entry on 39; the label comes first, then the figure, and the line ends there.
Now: 93690.62
